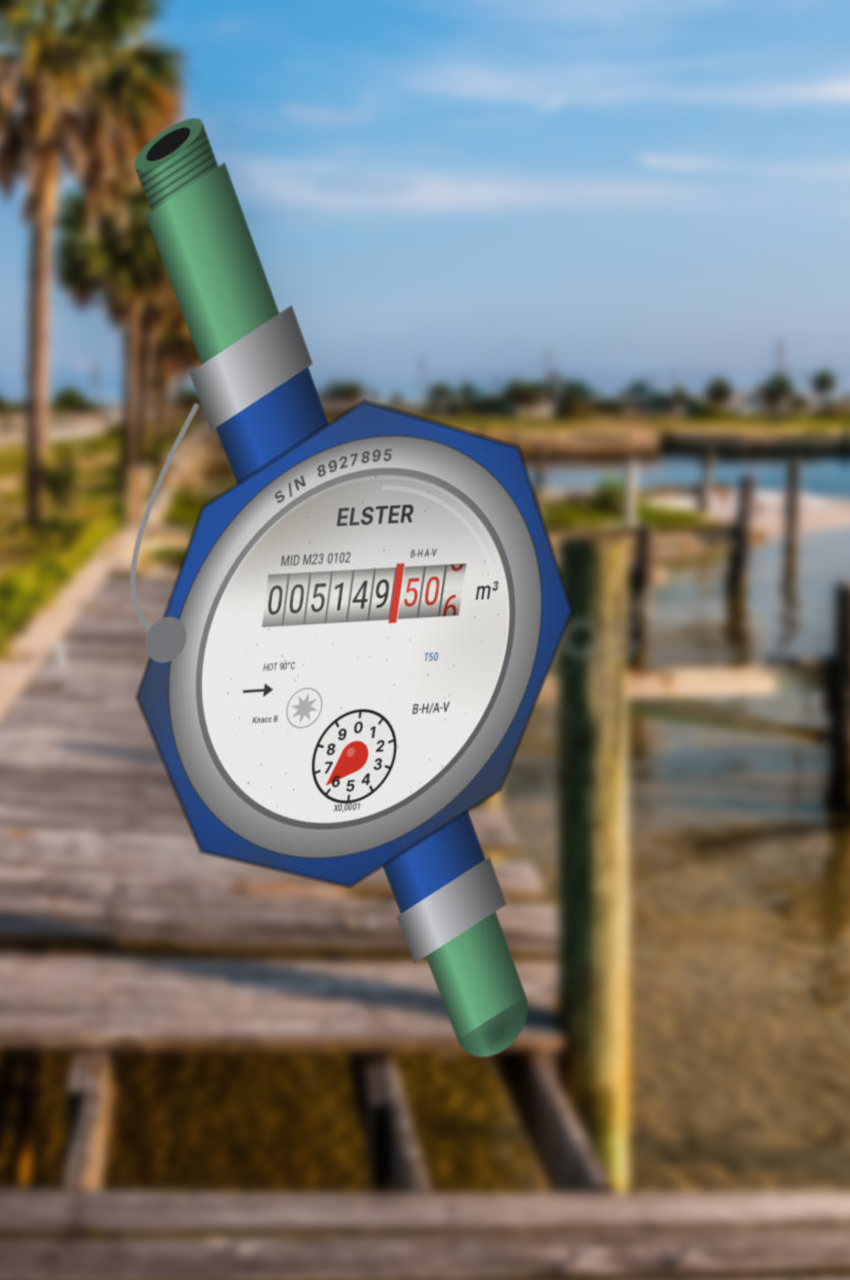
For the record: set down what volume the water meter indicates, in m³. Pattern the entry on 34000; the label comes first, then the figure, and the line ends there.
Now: 5149.5056
